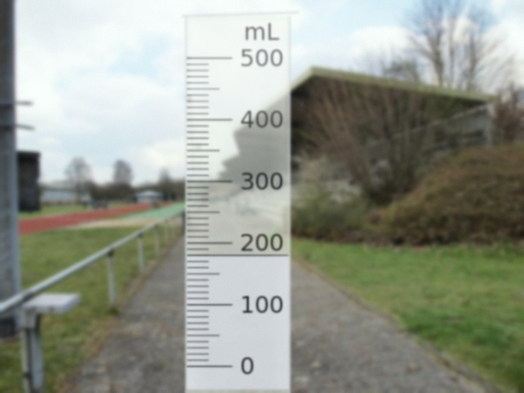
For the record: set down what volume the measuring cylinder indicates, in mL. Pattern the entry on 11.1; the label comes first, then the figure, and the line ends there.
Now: 180
